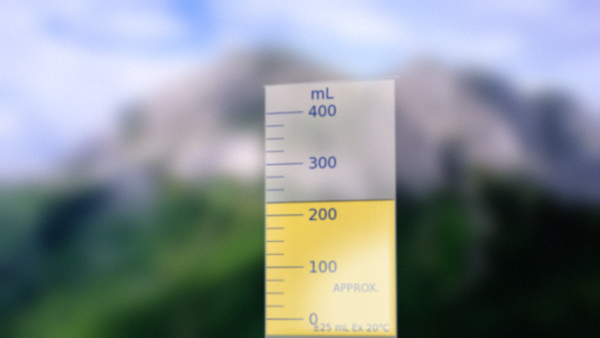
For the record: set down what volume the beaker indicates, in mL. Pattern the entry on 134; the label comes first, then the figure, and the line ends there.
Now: 225
